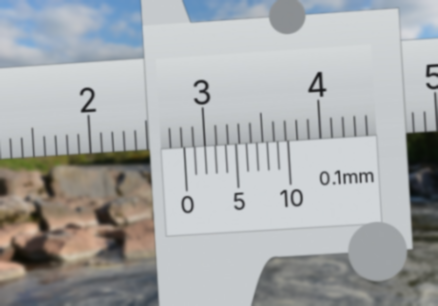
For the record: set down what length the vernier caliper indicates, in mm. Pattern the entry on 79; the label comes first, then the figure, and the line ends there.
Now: 28.2
